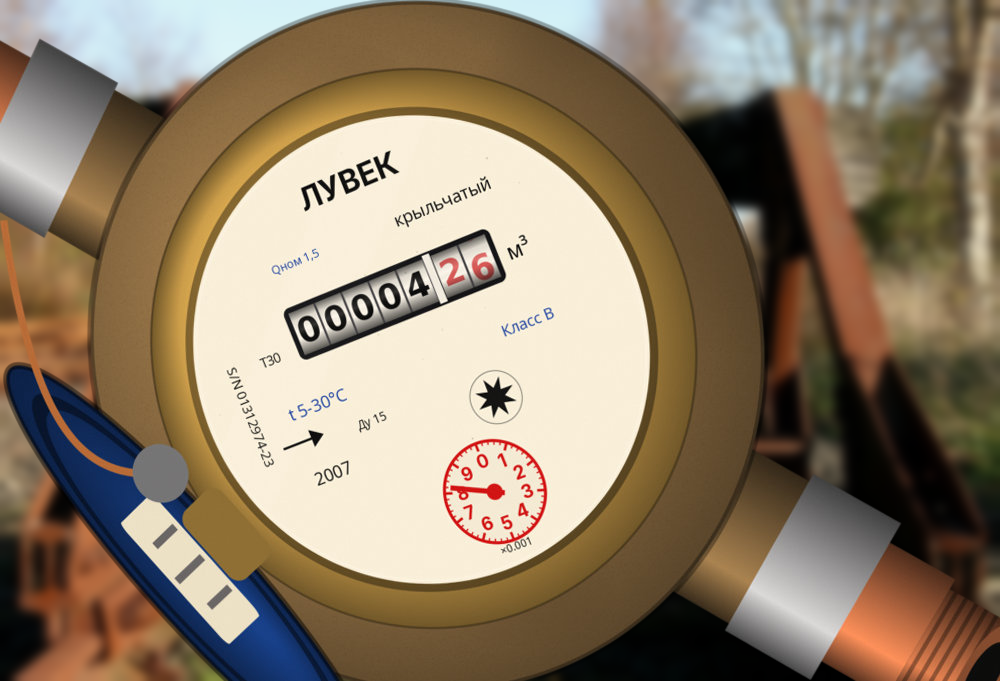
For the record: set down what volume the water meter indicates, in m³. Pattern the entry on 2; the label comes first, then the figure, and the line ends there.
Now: 4.258
